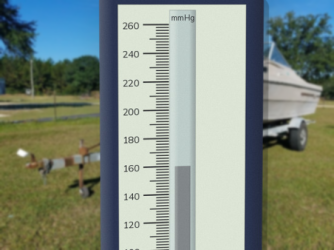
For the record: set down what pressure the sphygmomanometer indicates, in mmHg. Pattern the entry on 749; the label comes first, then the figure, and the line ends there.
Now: 160
